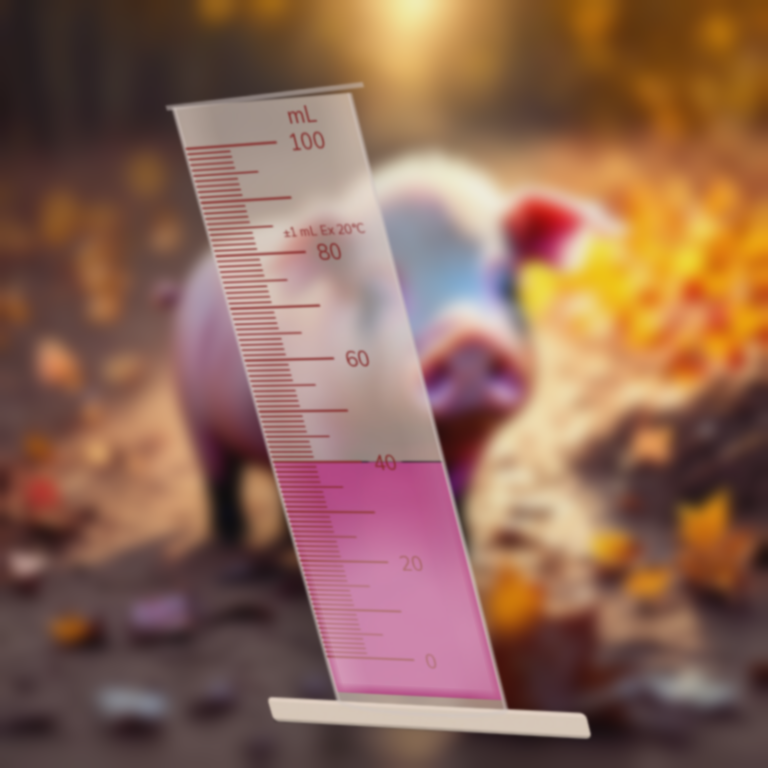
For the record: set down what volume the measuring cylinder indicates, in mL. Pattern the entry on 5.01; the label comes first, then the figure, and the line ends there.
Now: 40
